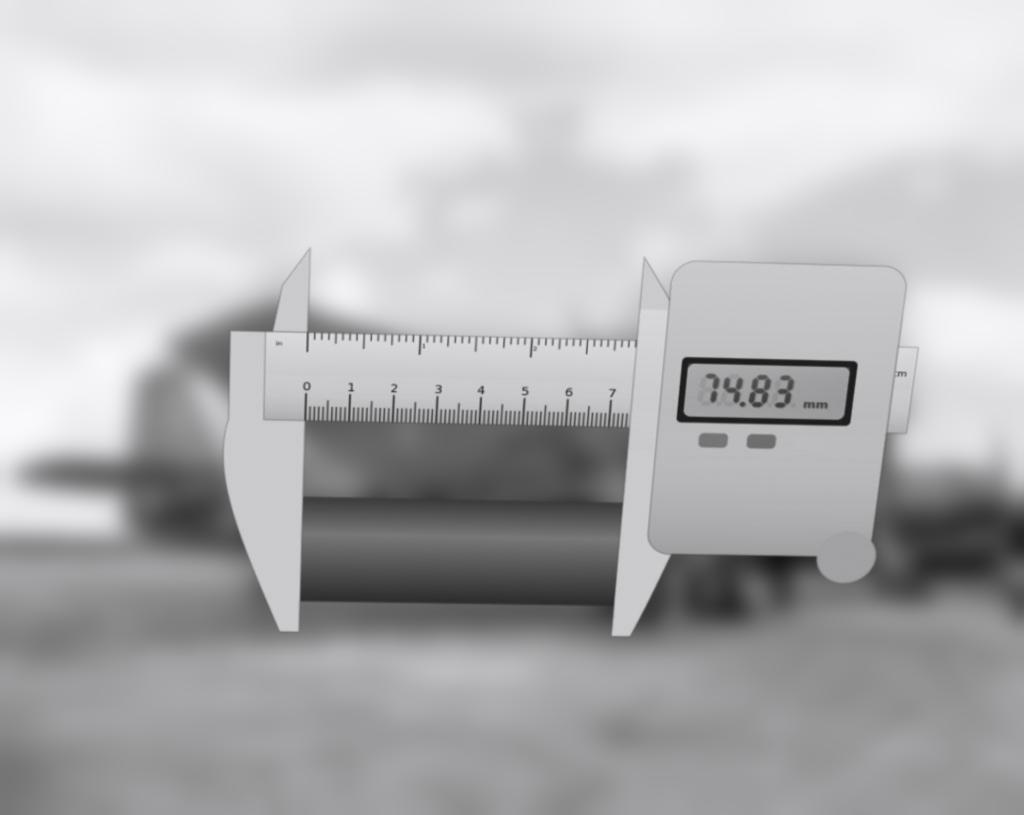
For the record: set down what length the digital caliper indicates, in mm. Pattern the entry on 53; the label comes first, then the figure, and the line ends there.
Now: 74.83
